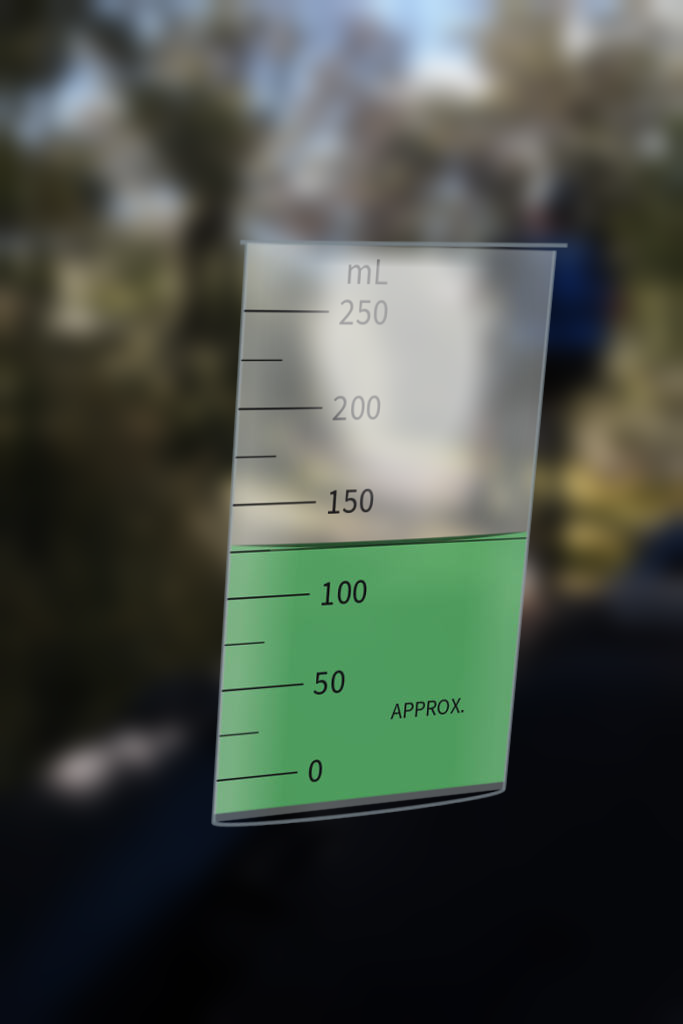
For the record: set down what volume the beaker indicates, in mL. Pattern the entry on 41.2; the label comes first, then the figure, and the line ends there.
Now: 125
